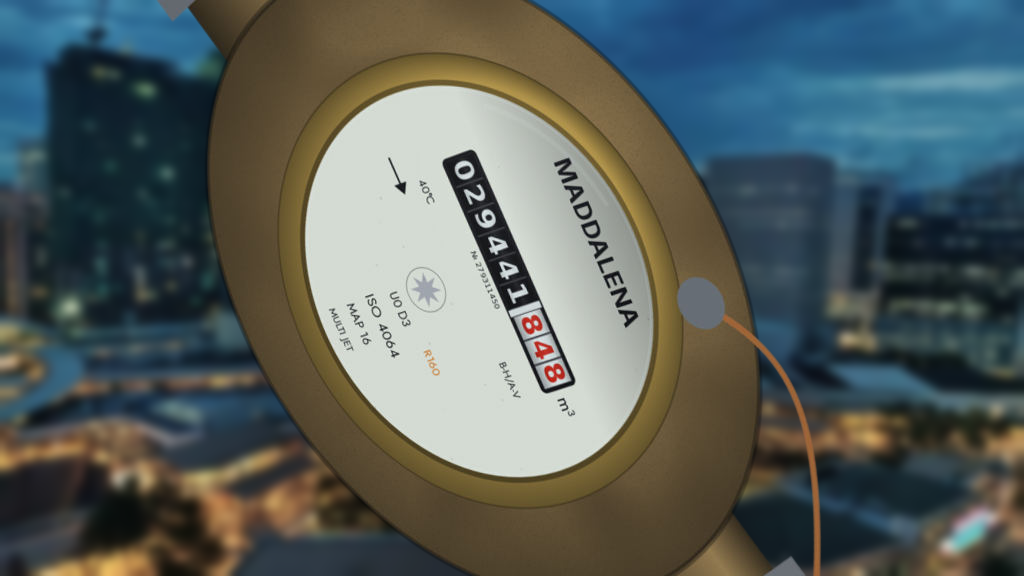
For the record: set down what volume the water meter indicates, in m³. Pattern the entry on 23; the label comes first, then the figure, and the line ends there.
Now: 29441.848
